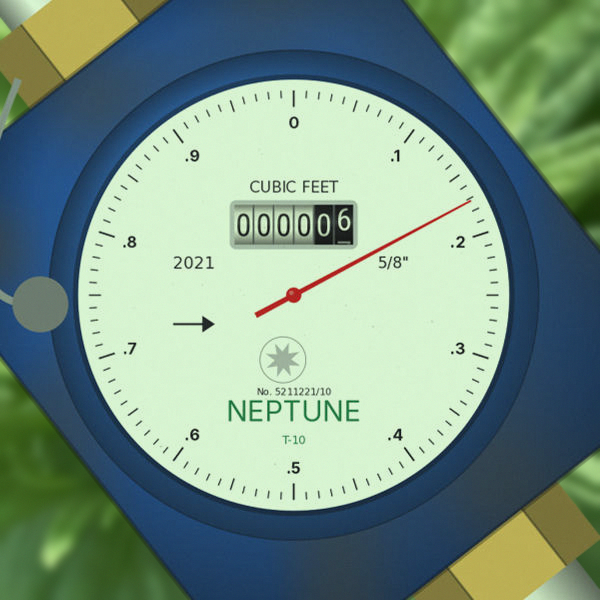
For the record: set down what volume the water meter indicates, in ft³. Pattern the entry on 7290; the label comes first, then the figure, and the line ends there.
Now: 6.17
